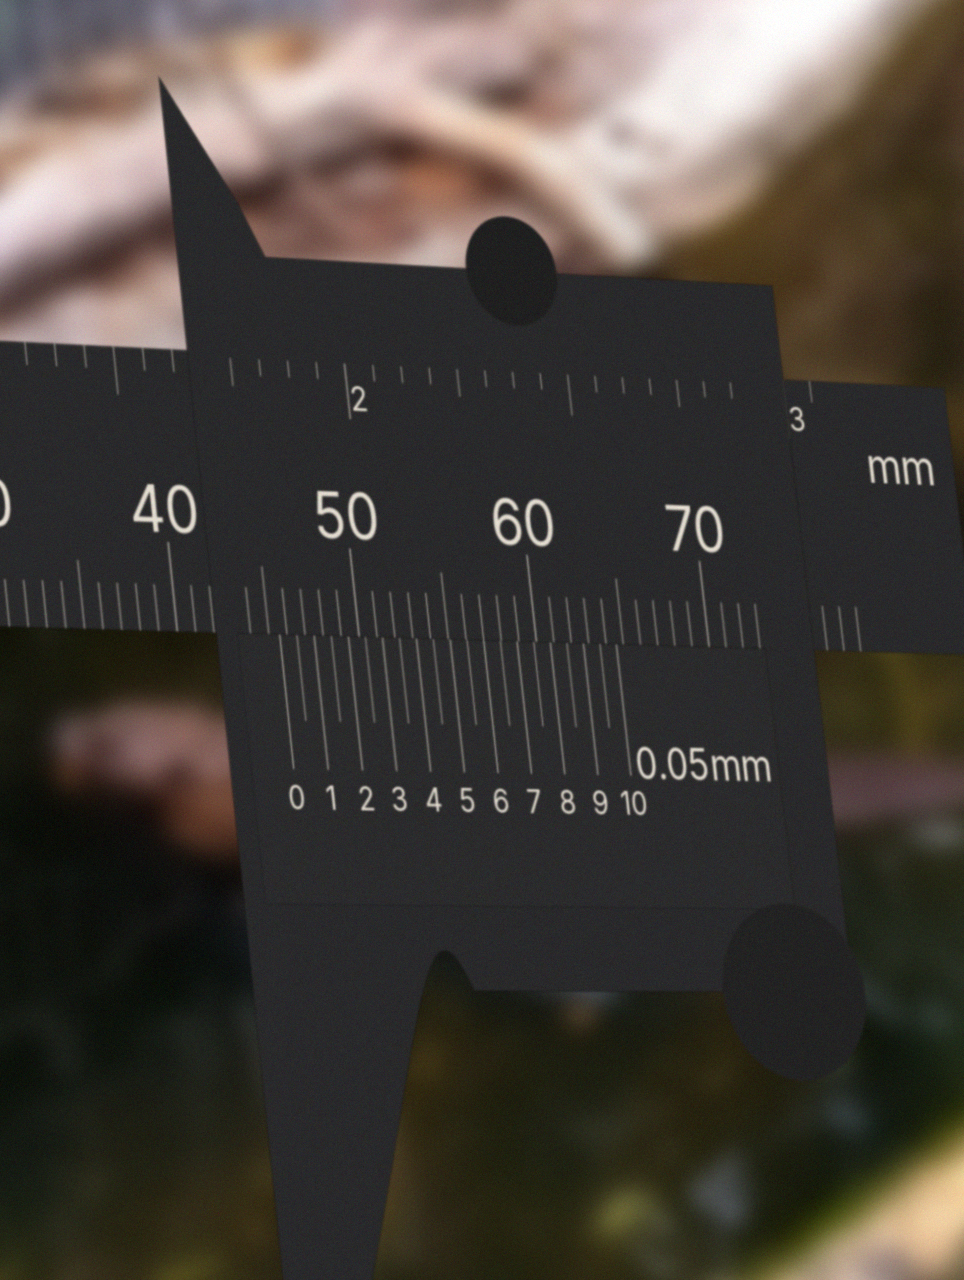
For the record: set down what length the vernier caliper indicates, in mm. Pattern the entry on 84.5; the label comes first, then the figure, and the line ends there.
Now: 45.6
